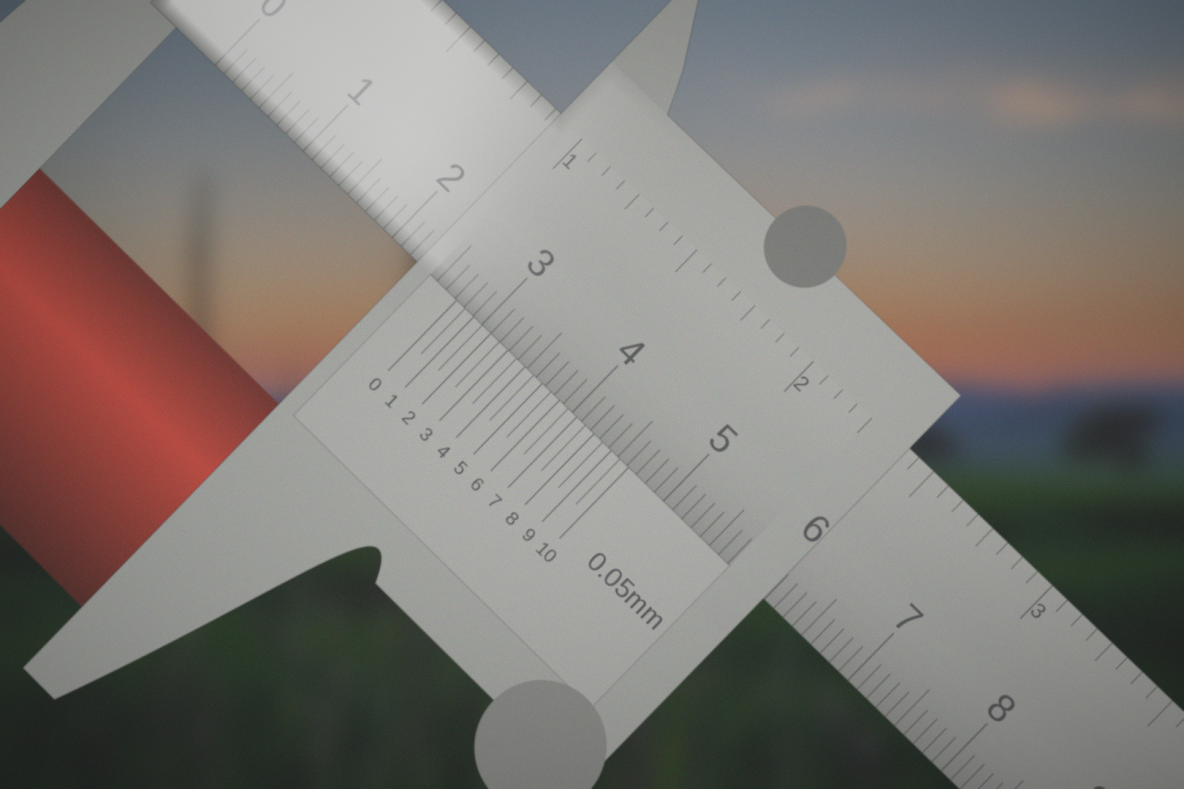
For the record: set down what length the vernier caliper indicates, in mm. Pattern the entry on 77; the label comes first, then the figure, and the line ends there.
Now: 27.2
